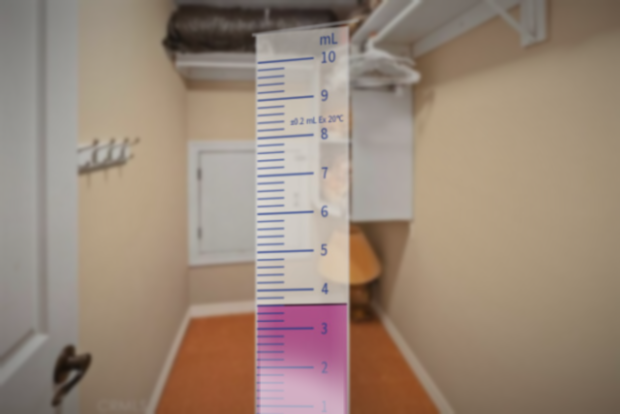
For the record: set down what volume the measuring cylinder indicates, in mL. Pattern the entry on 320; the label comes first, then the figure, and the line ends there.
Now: 3.6
